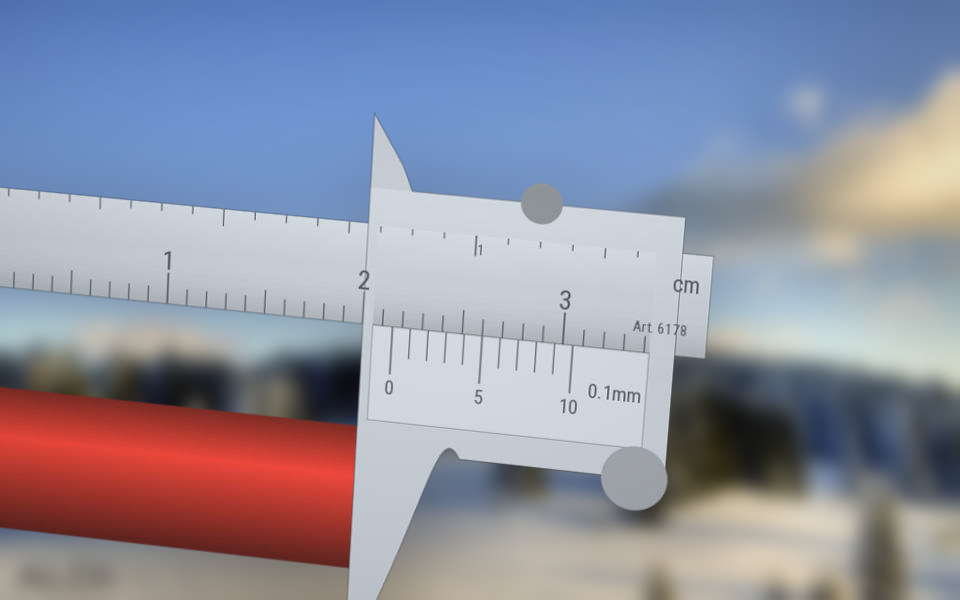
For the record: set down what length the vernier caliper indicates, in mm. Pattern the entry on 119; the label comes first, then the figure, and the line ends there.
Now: 21.5
